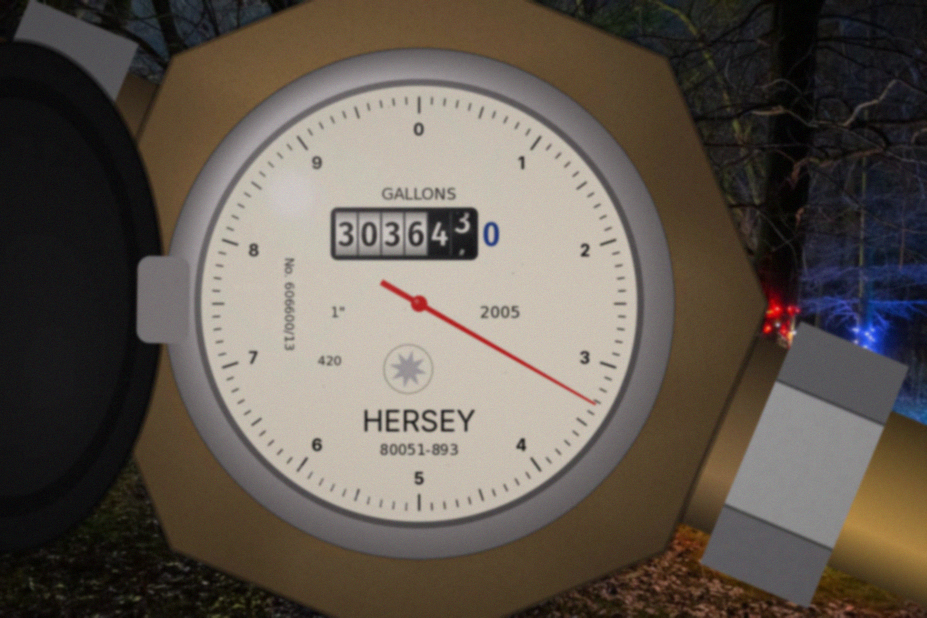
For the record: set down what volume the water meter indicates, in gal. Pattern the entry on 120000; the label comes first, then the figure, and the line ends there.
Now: 3036433.3
